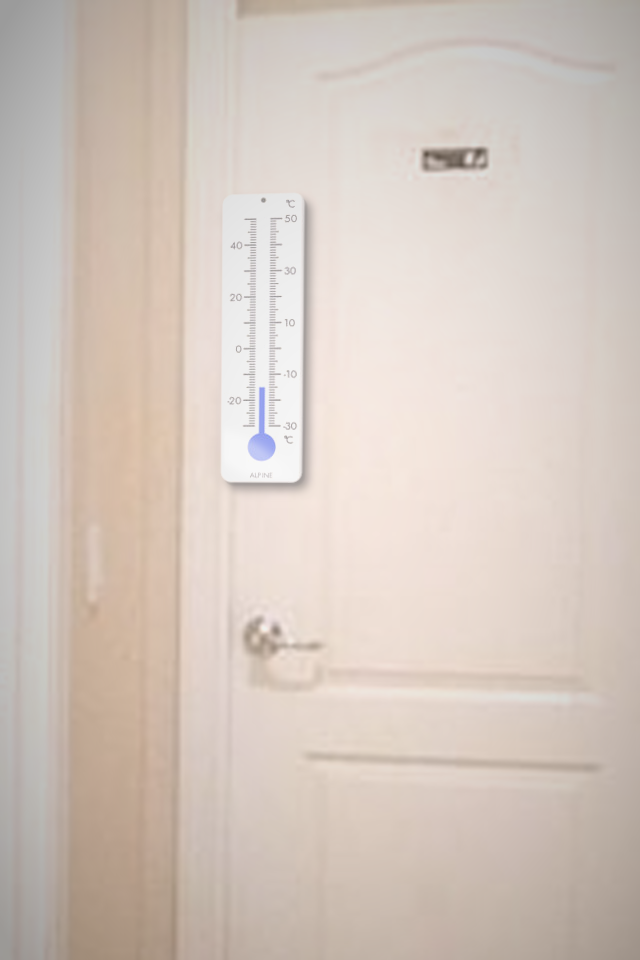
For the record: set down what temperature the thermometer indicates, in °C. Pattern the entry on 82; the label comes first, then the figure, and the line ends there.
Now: -15
